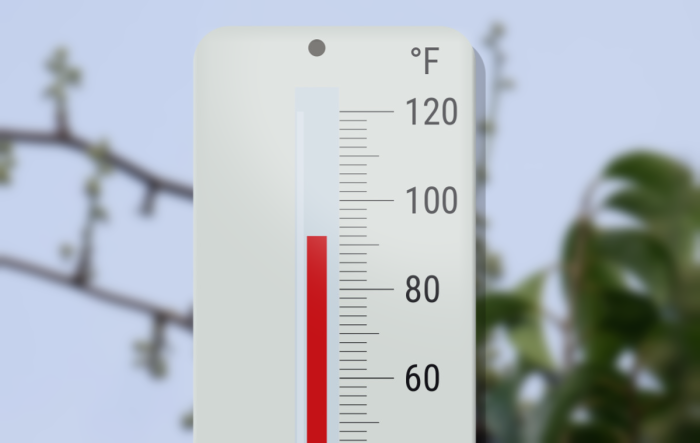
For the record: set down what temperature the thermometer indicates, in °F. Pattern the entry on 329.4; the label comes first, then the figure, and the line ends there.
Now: 92
